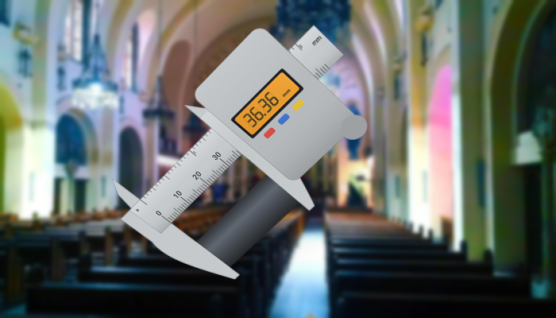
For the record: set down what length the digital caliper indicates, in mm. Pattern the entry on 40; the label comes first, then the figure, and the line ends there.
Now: 36.36
